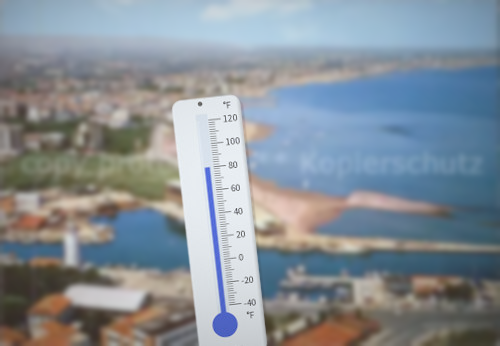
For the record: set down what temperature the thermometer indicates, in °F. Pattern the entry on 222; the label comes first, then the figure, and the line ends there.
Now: 80
